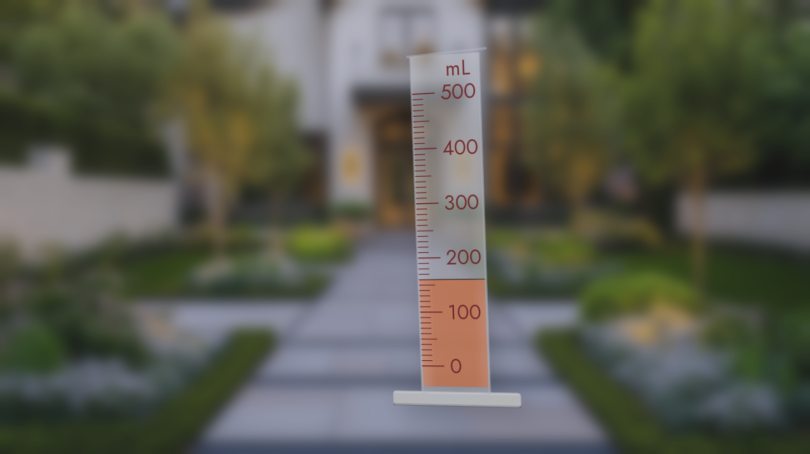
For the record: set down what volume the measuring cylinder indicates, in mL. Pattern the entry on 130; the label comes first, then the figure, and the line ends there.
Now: 160
